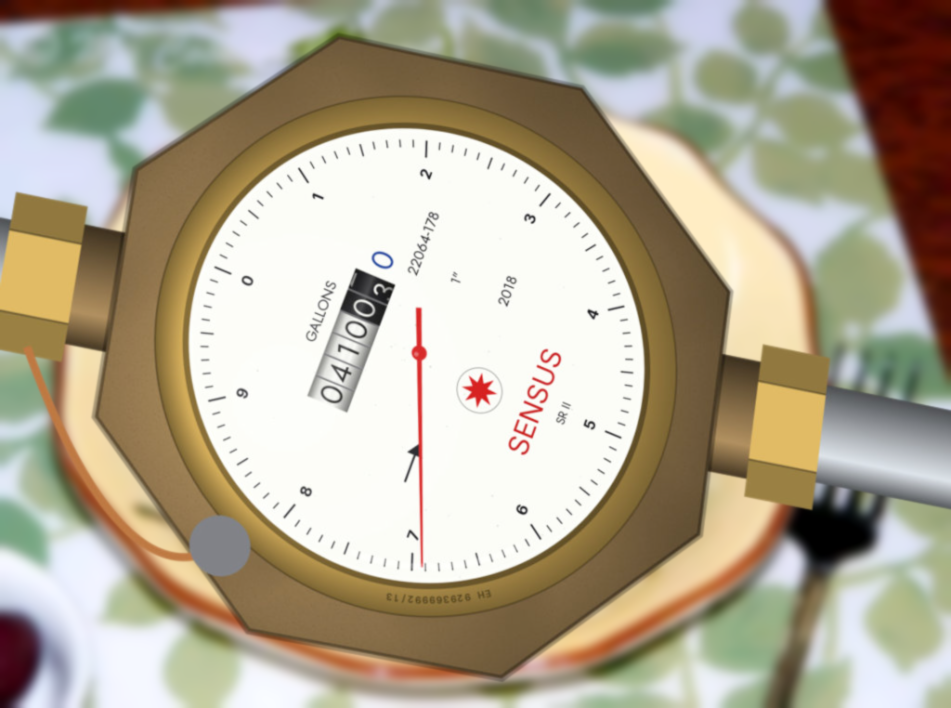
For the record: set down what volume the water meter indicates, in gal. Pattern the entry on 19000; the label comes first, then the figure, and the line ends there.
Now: 410026.9
